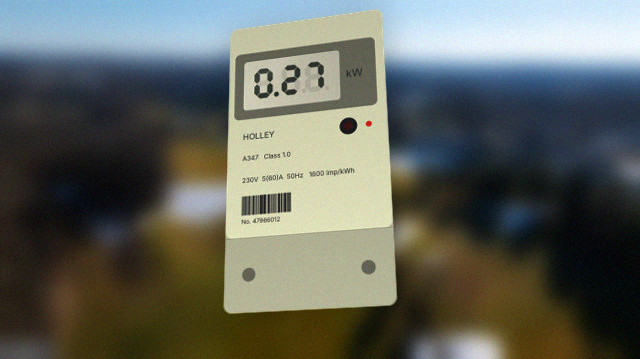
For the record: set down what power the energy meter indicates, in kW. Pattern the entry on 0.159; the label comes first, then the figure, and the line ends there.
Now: 0.27
